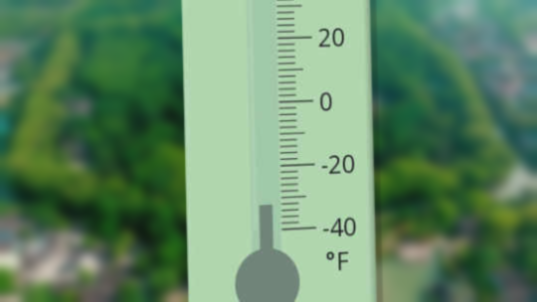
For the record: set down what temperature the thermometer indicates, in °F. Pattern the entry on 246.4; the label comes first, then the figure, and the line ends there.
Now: -32
